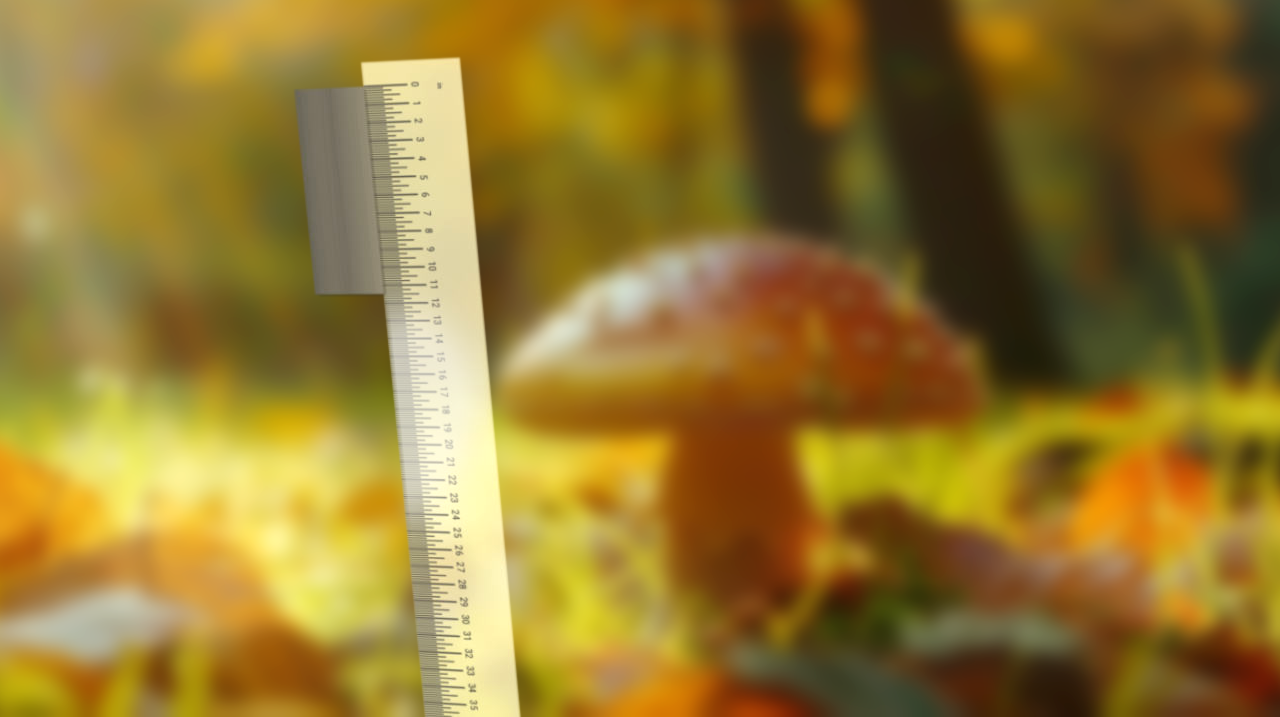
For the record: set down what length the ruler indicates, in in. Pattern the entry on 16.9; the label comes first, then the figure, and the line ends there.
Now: 11.5
